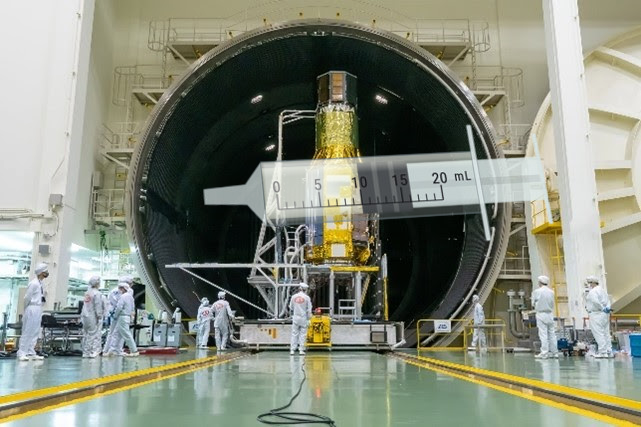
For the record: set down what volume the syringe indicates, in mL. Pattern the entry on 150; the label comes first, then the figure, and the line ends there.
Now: 10
